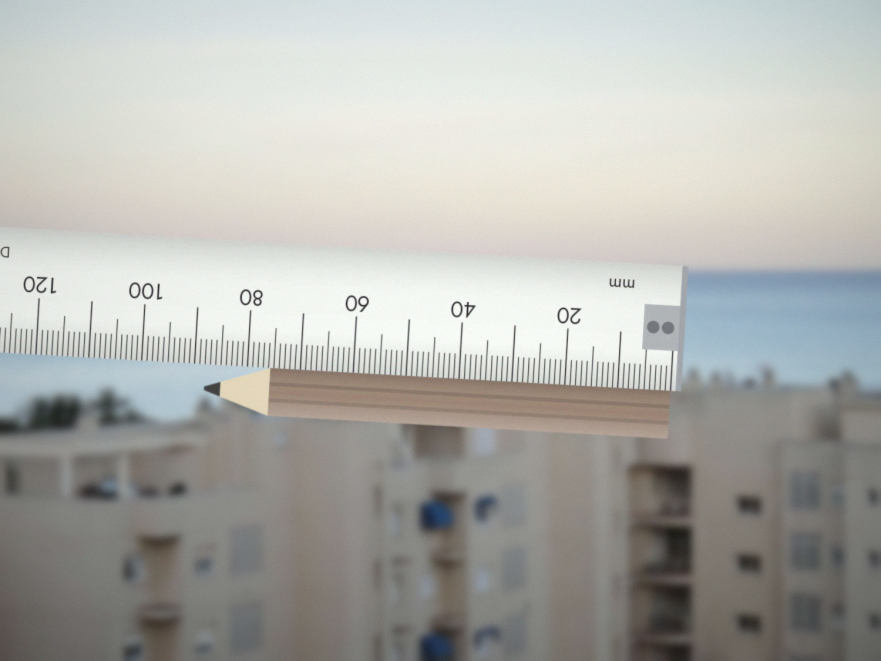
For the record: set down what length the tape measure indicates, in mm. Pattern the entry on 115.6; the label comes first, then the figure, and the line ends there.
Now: 88
